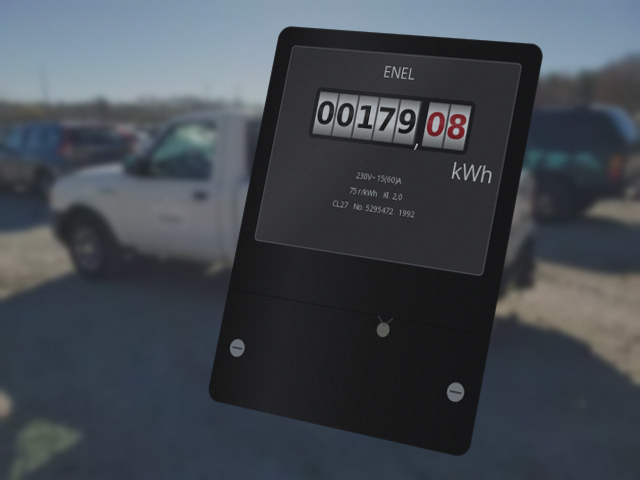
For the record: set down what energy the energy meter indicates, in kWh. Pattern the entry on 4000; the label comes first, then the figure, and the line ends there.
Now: 179.08
